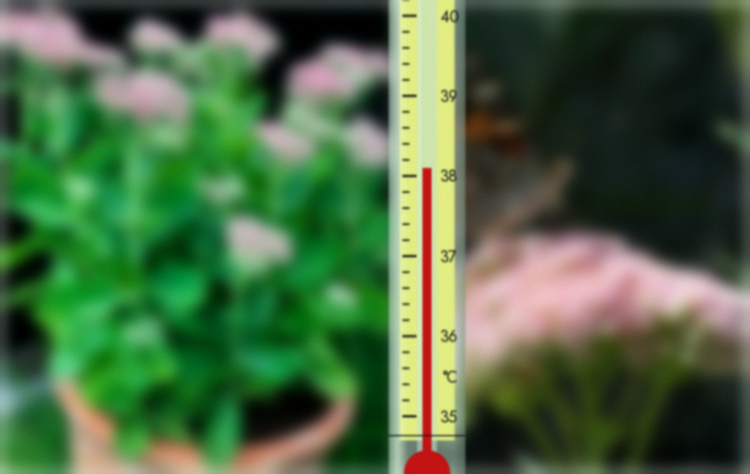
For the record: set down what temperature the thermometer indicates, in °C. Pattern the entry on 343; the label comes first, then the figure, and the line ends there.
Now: 38.1
